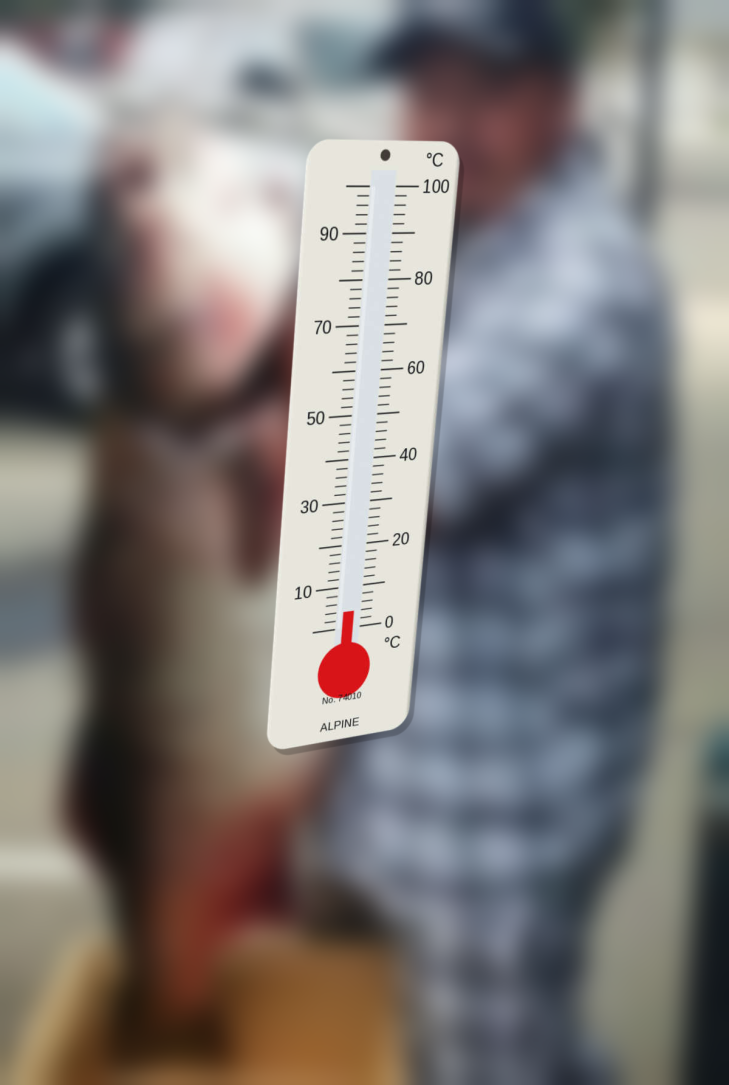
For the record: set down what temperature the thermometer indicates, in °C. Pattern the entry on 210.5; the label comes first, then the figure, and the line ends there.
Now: 4
